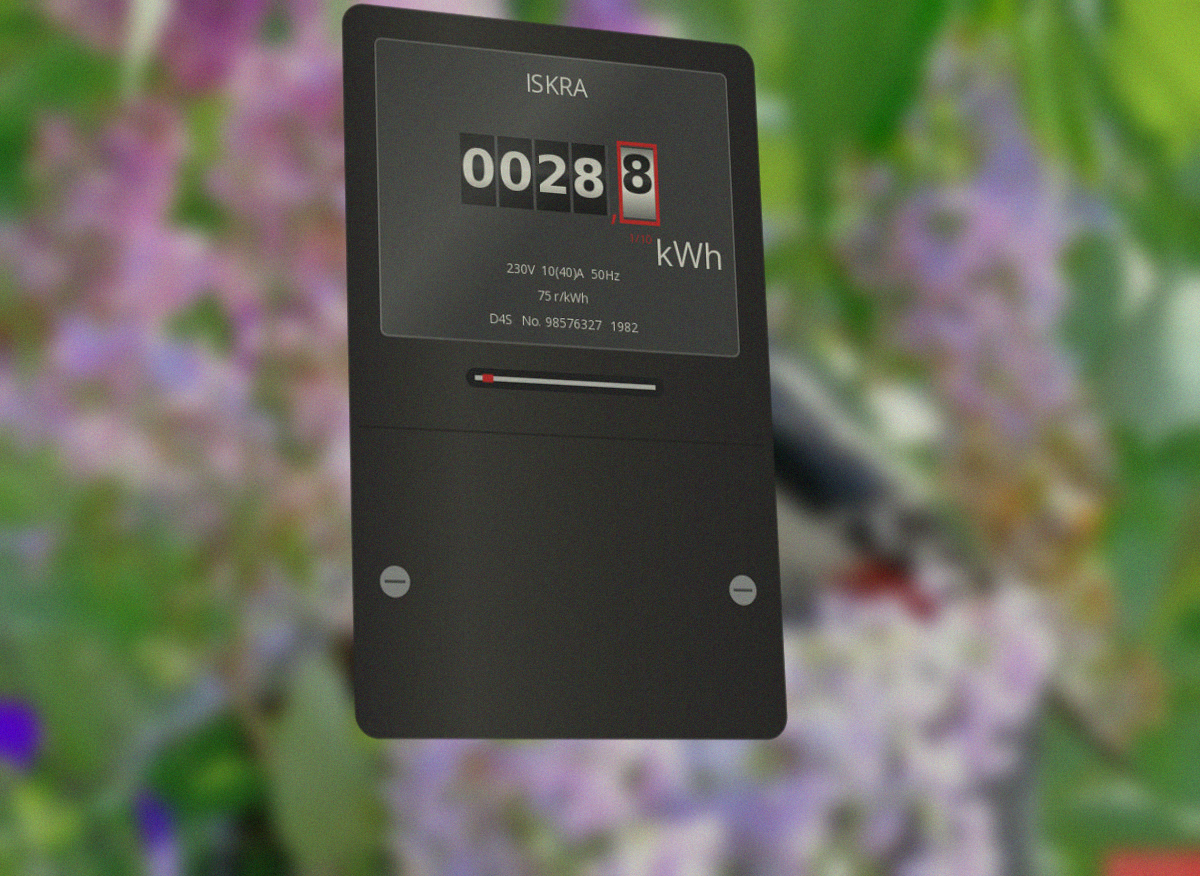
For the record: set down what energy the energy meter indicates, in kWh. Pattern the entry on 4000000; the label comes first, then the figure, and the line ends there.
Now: 28.8
